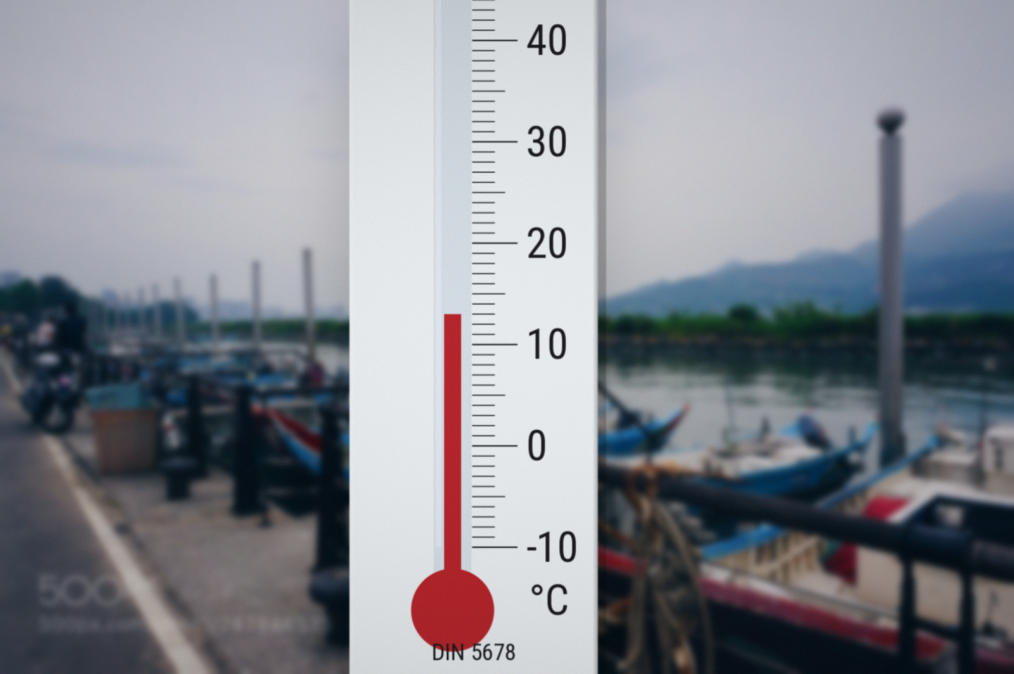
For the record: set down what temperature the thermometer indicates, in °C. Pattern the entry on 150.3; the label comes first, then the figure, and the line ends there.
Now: 13
